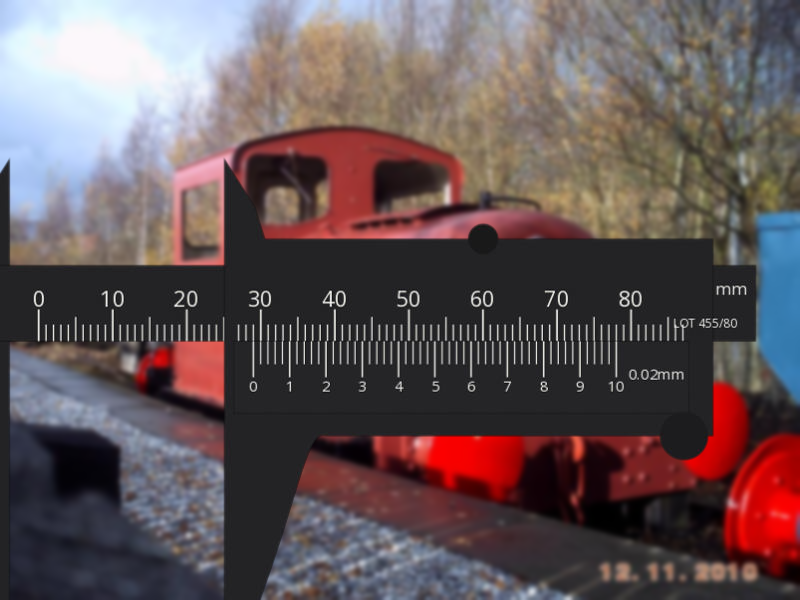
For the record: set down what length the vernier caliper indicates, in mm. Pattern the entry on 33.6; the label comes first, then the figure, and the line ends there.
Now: 29.0
